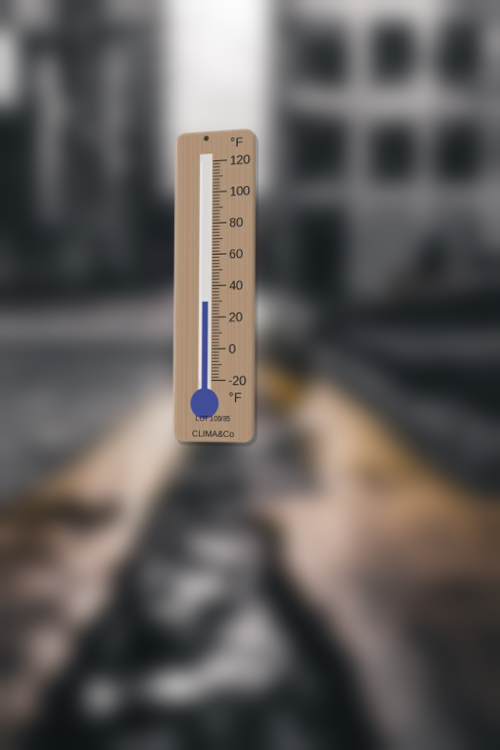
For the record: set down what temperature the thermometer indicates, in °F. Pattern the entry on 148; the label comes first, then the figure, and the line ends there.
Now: 30
